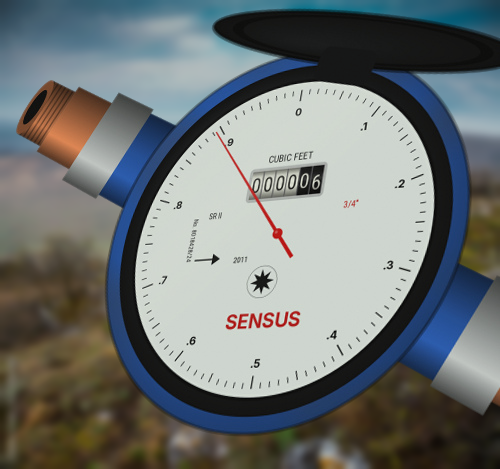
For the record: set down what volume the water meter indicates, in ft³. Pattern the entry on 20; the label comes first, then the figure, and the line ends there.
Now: 5.89
